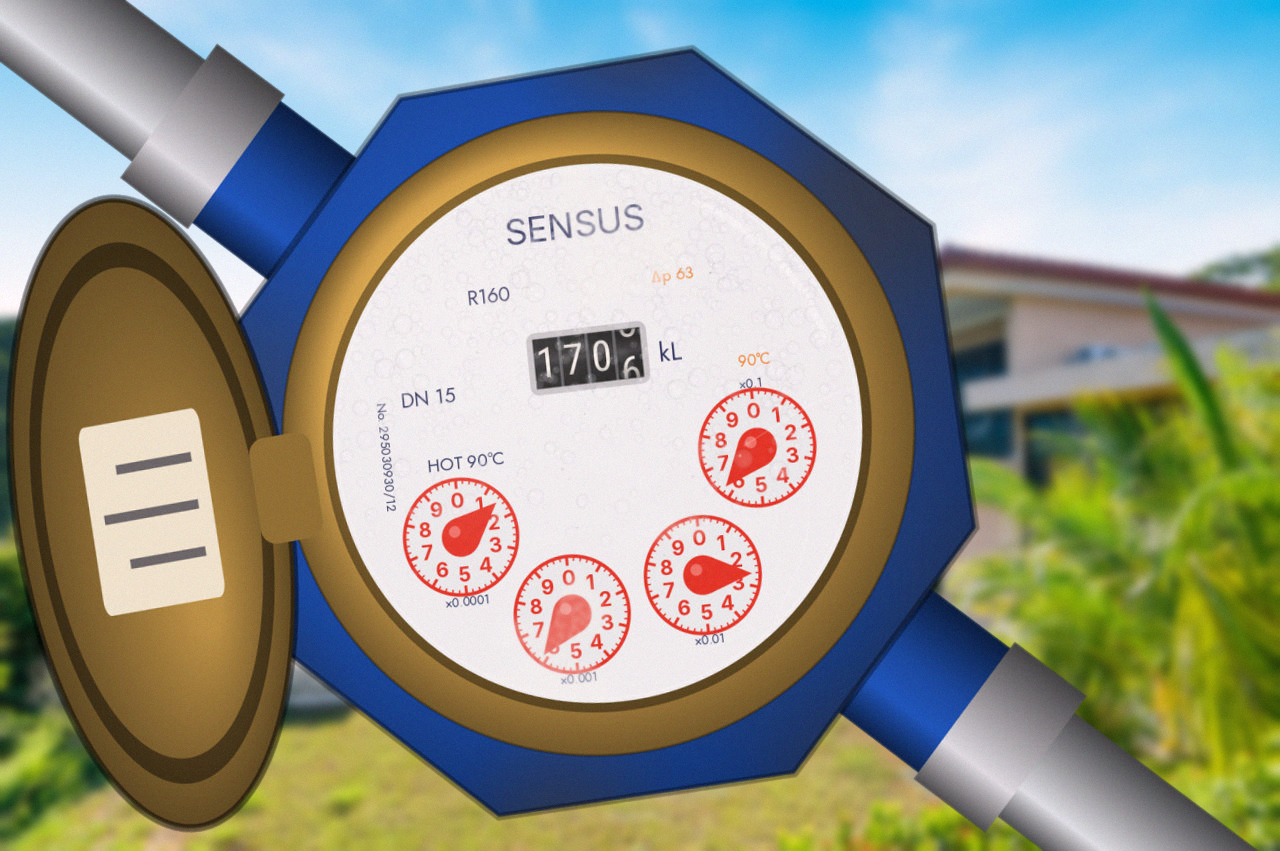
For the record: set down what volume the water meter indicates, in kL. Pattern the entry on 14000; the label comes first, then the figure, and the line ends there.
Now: 1705.6261
